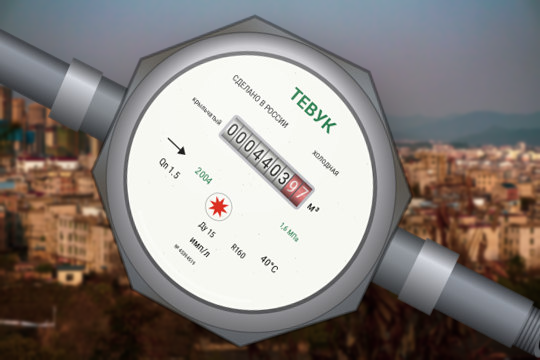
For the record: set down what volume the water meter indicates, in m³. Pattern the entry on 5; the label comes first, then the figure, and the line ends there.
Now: 4403.97
